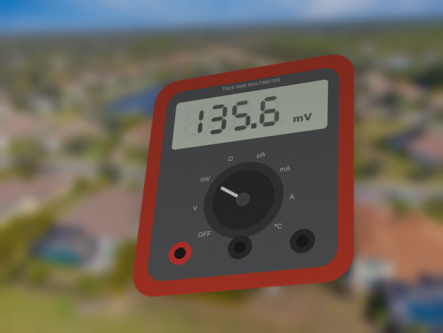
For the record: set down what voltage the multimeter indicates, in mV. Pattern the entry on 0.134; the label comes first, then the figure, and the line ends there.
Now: 135.6
